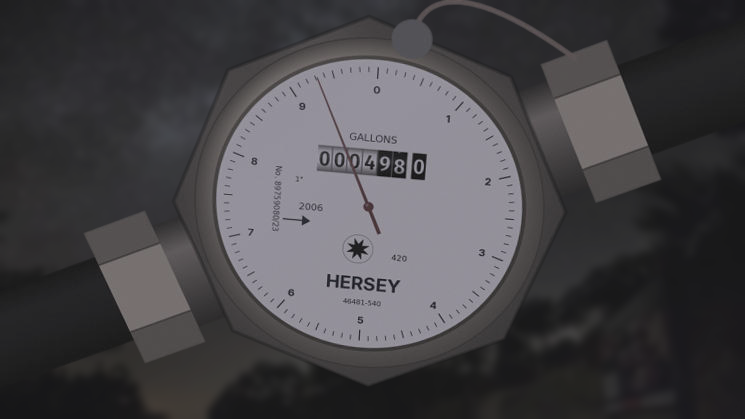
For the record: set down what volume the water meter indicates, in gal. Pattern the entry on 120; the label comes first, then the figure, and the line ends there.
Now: 4979.3
